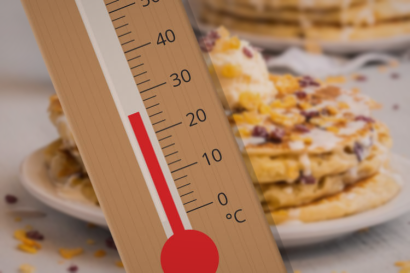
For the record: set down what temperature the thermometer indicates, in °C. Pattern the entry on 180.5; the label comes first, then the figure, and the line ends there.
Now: 26
